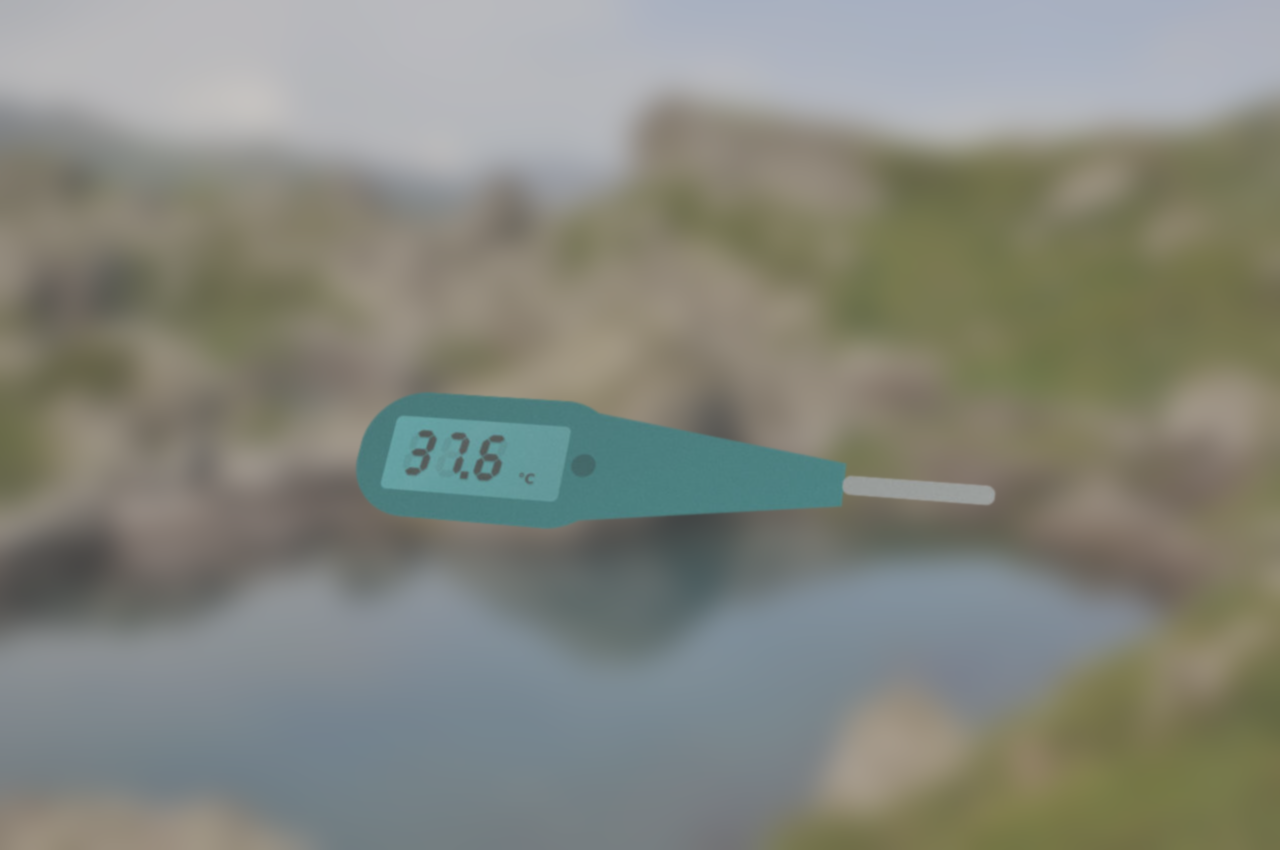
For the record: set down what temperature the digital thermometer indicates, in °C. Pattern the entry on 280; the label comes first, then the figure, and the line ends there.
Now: 37.6
